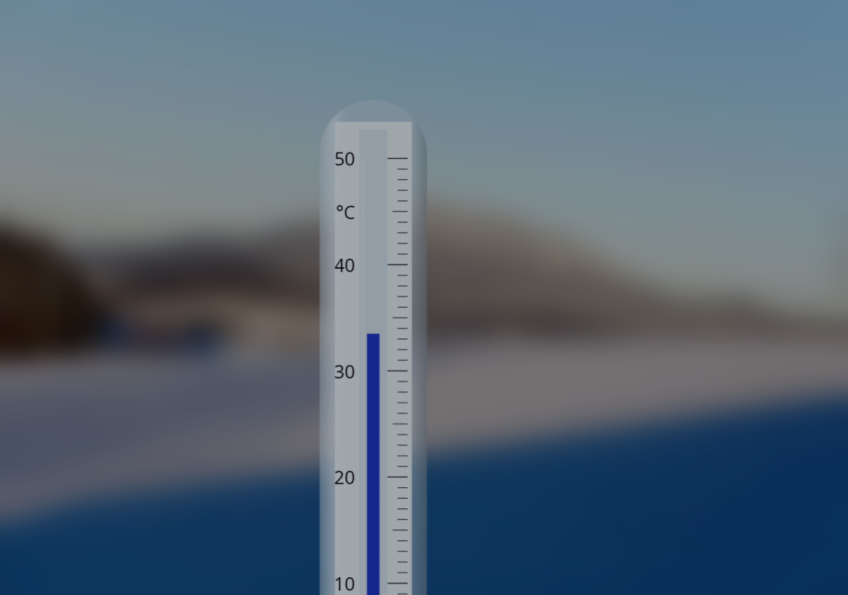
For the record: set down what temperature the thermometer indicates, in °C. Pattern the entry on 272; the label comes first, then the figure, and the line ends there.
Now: 33.5
